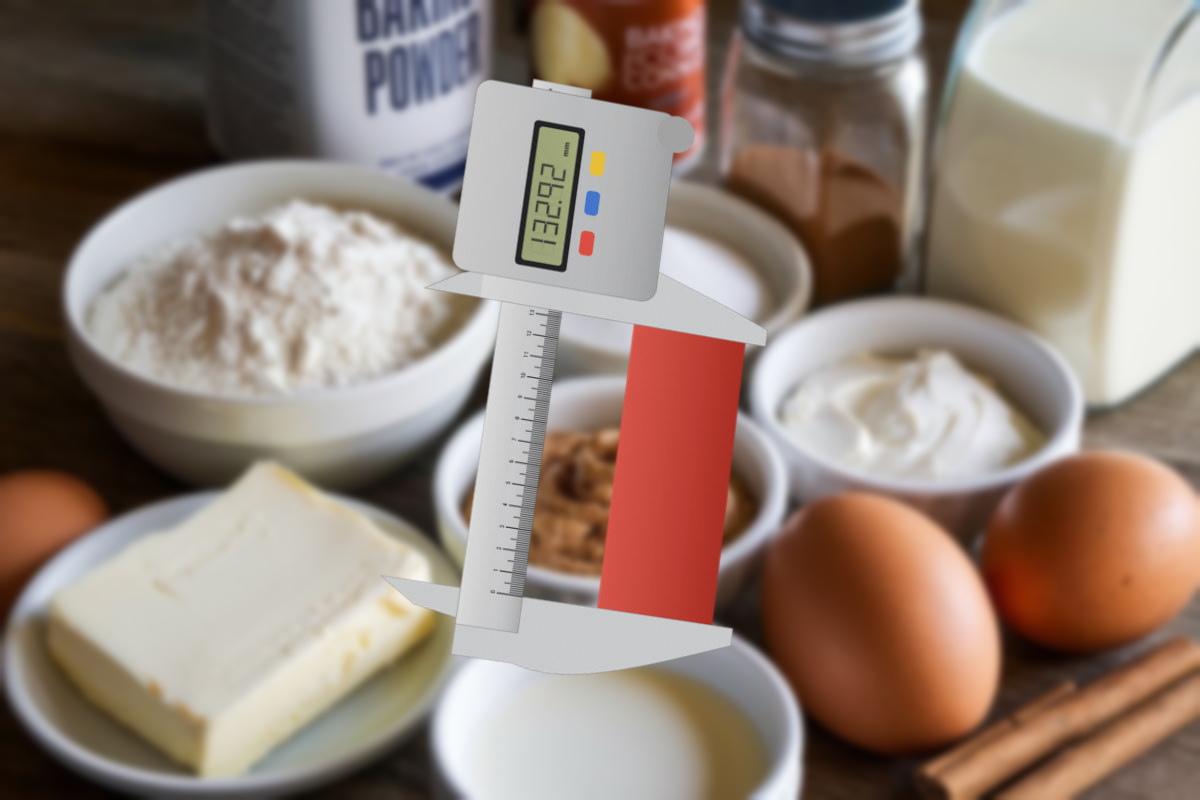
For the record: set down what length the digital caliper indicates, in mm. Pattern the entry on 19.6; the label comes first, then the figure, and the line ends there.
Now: 132.92
